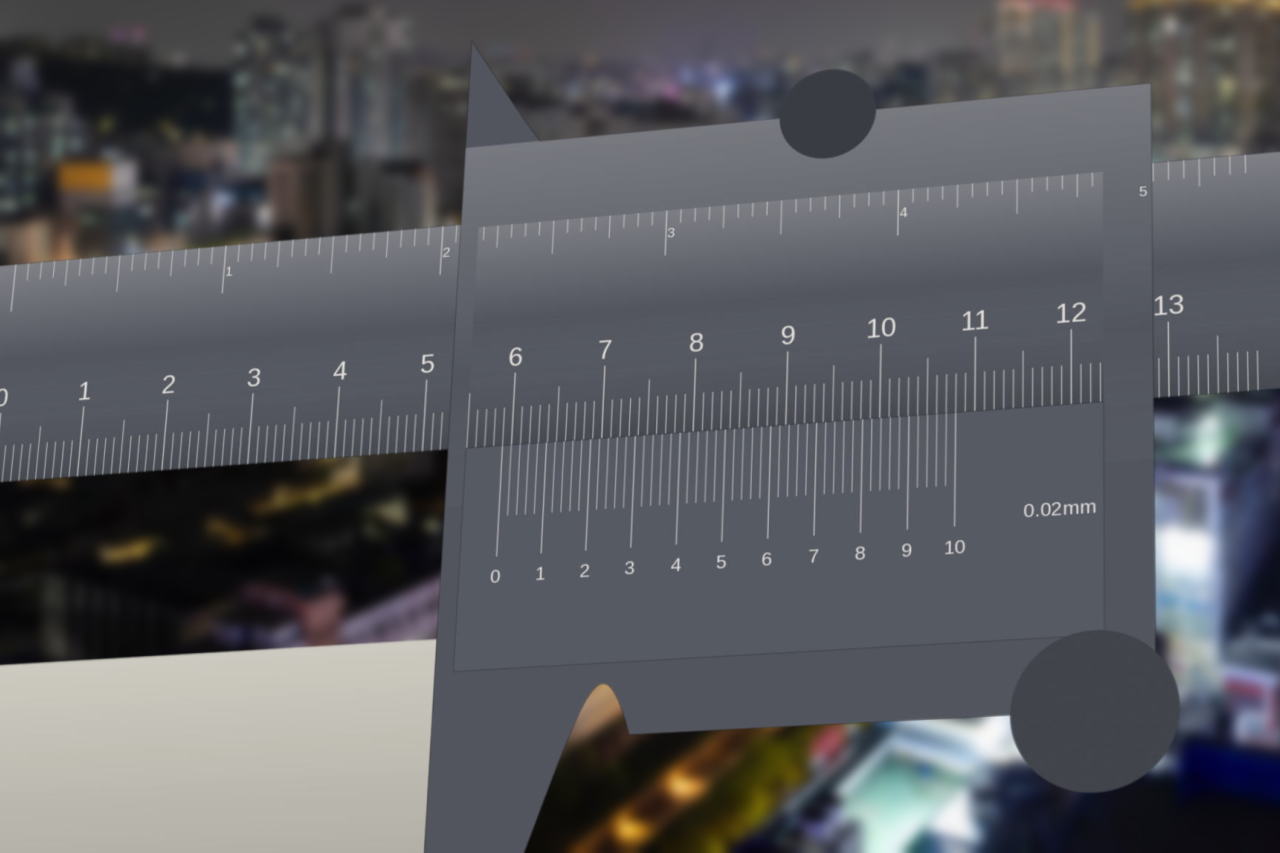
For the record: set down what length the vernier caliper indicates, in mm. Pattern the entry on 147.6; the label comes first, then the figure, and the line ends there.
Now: 59.0
